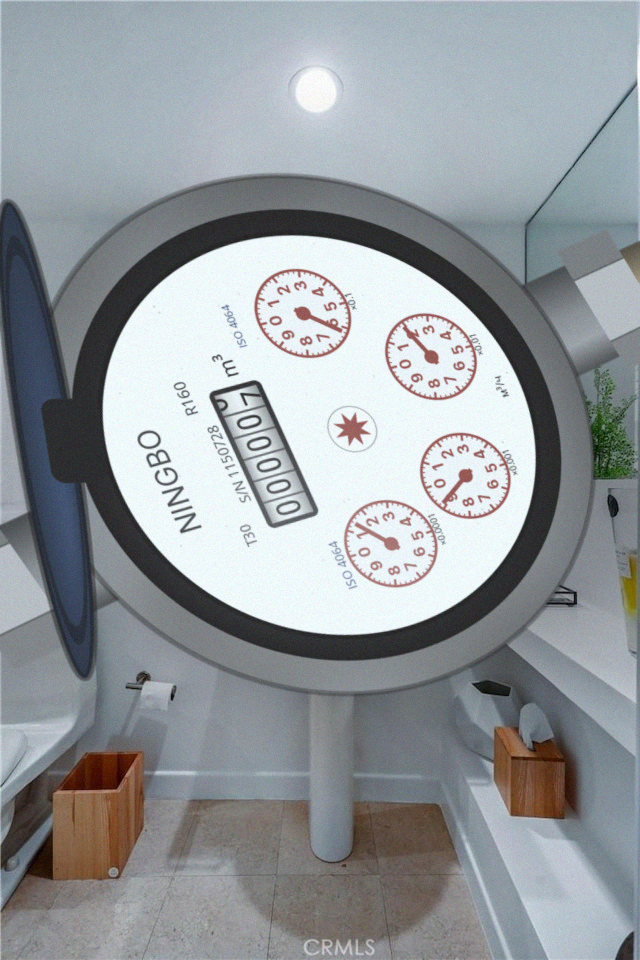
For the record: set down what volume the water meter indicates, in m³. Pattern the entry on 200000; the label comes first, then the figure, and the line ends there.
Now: 6.6191
